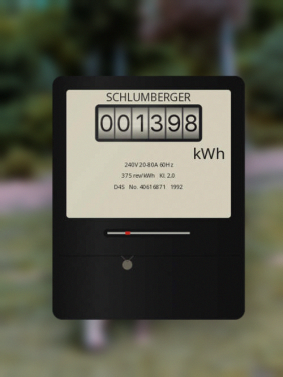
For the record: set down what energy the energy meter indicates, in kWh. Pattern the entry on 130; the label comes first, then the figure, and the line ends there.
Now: 1398
